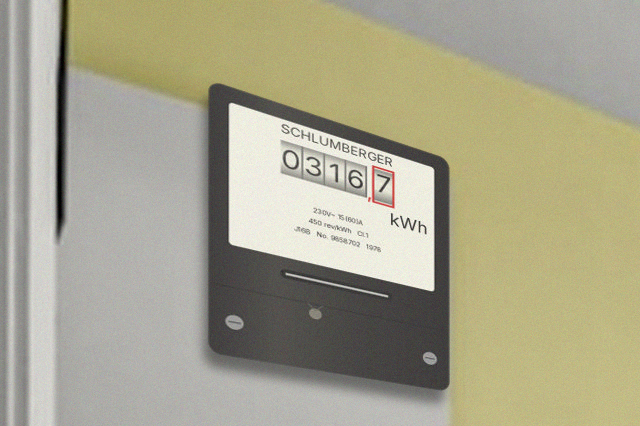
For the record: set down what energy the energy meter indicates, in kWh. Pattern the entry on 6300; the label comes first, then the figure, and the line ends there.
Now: 316.7
